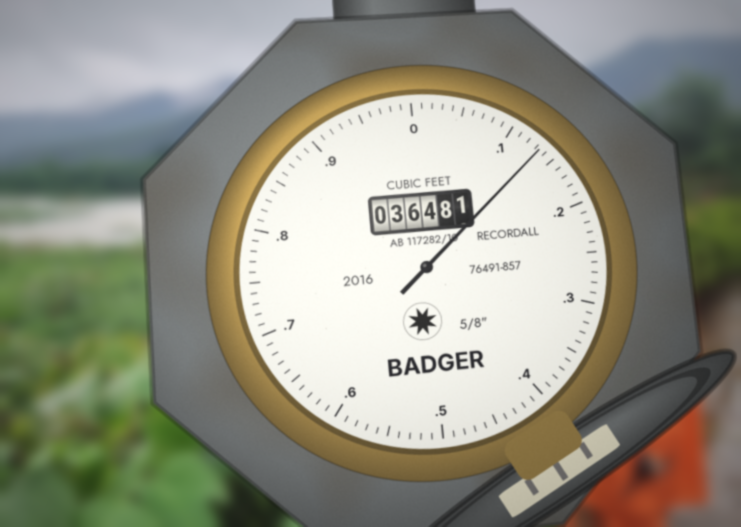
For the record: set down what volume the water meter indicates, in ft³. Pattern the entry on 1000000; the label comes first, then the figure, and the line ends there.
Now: 36481.13
